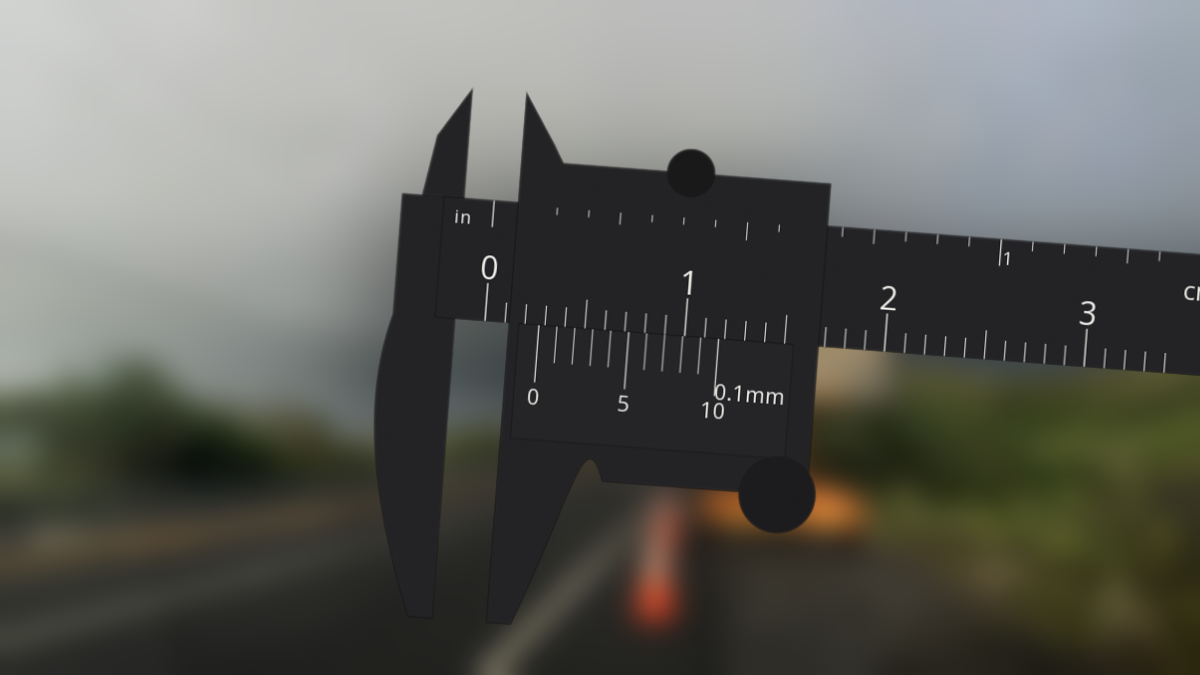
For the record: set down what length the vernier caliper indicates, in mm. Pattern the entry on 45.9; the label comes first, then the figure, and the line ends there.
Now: 2.7
